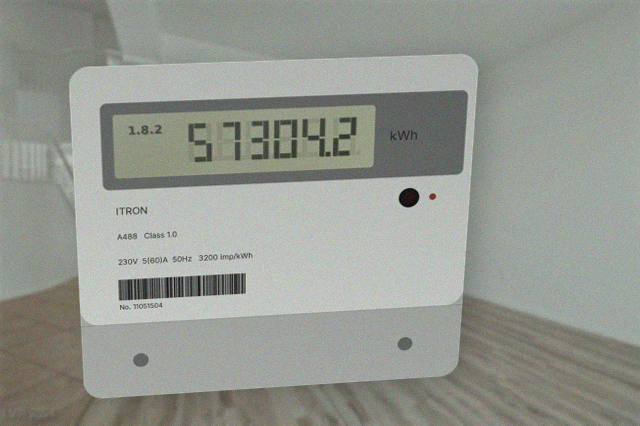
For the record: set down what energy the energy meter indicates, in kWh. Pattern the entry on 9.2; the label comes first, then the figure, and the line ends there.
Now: 57304.2
